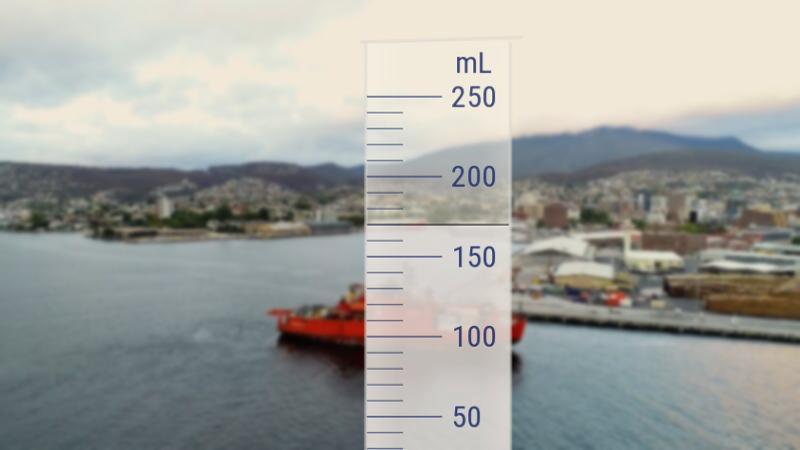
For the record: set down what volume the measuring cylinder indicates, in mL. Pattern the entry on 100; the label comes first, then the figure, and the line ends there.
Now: 170
